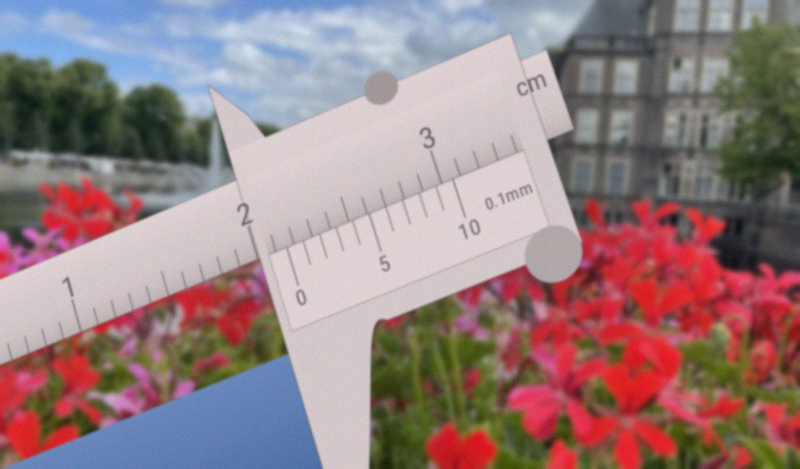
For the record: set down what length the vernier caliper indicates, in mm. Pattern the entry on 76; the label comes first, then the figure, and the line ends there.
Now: 21.6
